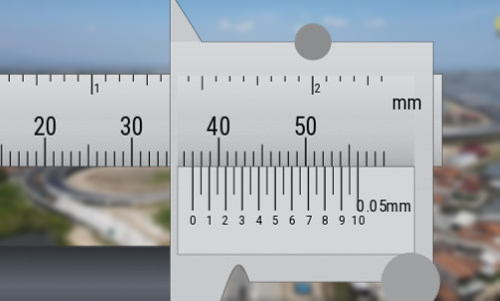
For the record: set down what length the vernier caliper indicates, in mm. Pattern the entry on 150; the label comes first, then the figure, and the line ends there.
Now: 37.0
